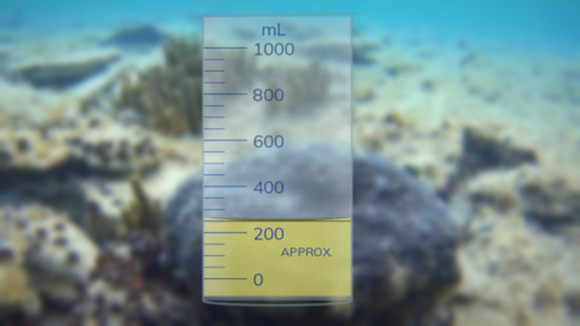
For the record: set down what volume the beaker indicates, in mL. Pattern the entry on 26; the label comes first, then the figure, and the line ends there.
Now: 250
